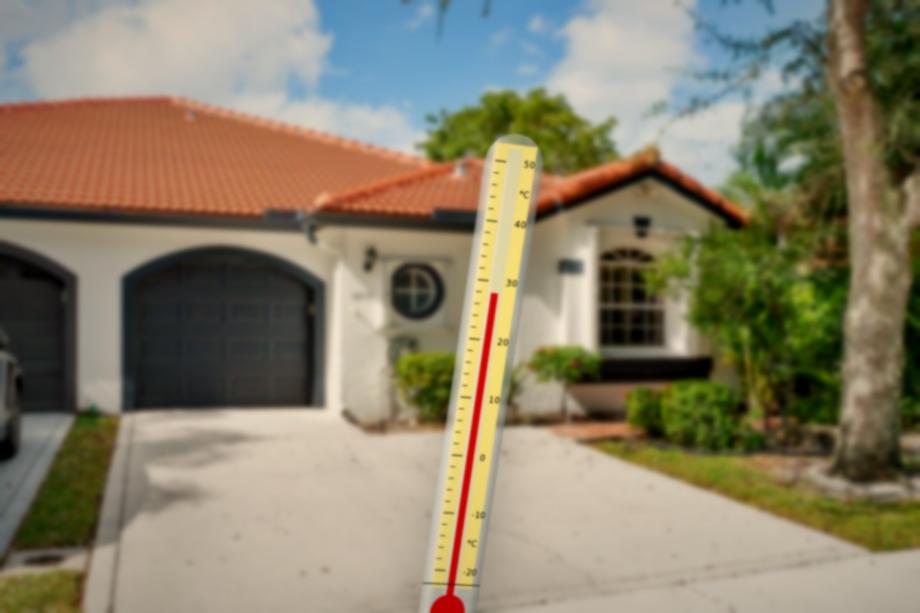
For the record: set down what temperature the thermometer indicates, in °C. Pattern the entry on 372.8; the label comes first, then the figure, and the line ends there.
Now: 28
